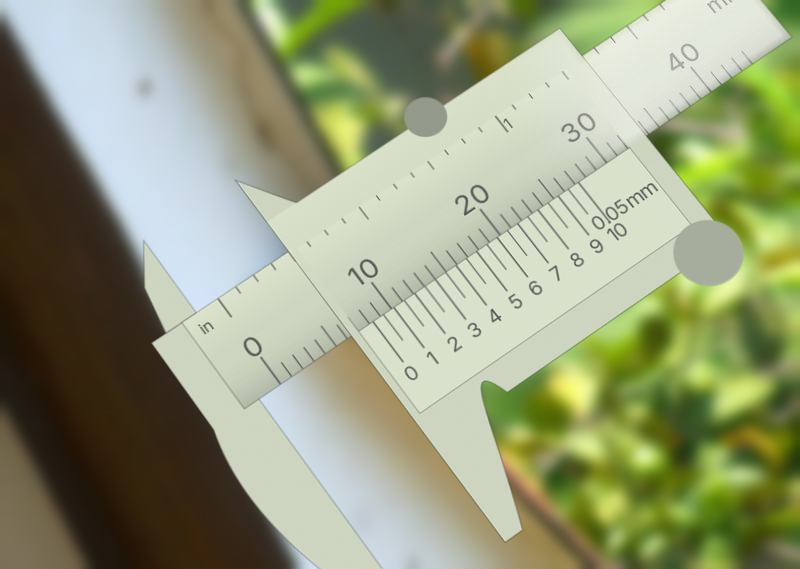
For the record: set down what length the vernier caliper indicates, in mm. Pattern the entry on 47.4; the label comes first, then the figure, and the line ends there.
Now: 8.3
